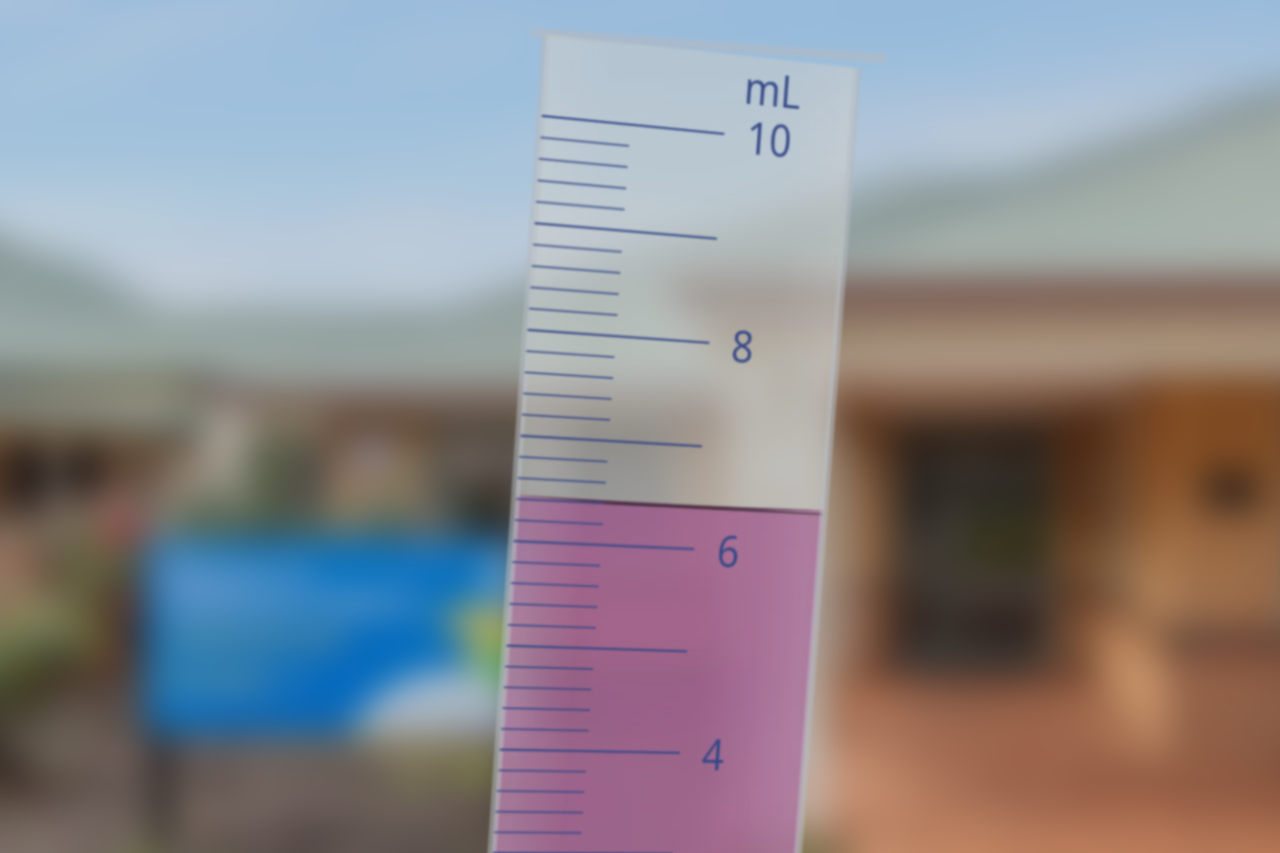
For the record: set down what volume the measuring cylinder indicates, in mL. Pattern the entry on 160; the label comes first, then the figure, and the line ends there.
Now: 6.4
